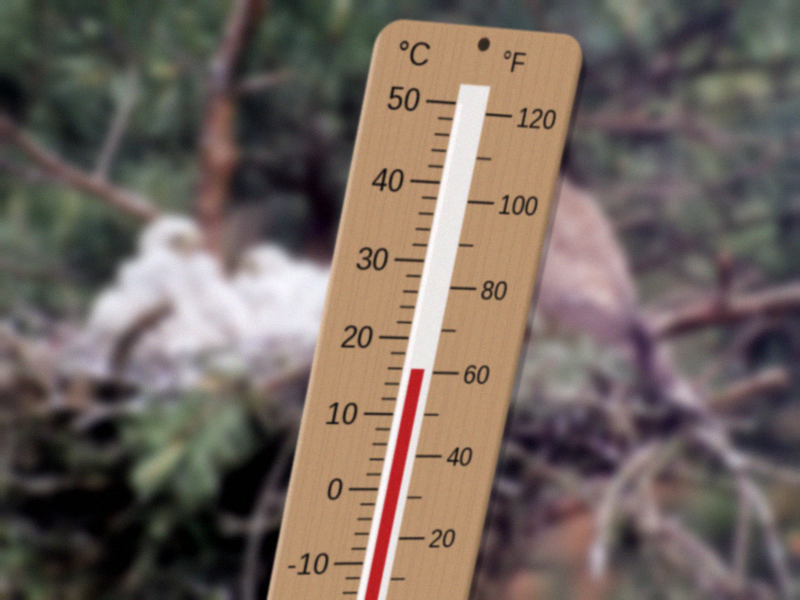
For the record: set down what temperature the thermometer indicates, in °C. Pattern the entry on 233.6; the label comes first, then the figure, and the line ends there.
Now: 16
